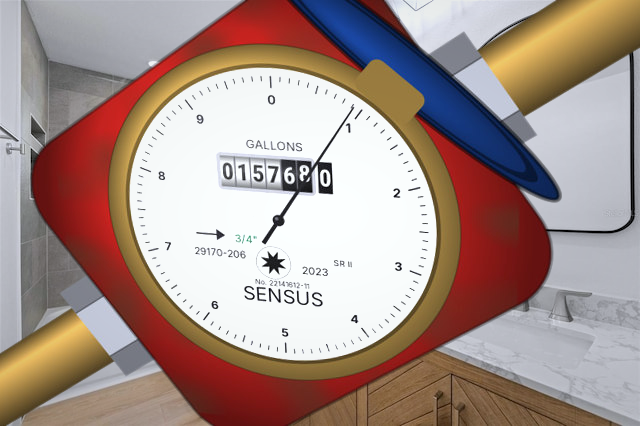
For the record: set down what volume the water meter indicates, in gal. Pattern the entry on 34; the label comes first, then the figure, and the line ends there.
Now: 157680.9
